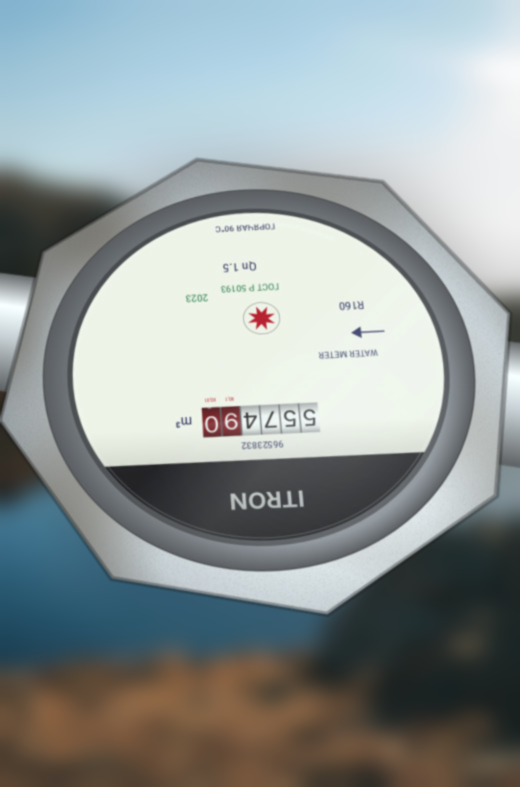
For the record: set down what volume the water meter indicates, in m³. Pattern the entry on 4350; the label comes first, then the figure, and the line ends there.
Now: 5574.90
